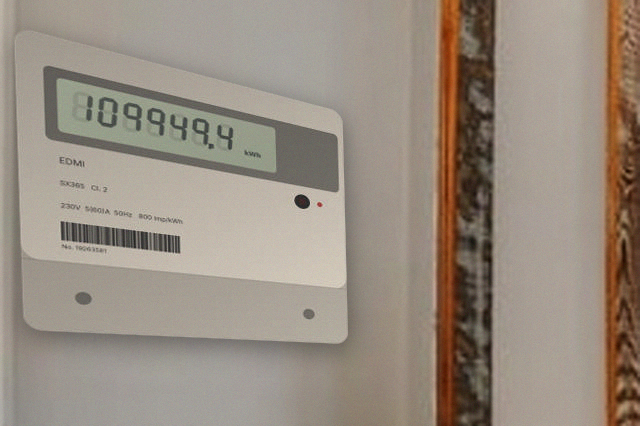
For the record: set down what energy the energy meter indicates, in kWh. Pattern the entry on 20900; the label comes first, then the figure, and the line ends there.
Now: 109949.4
